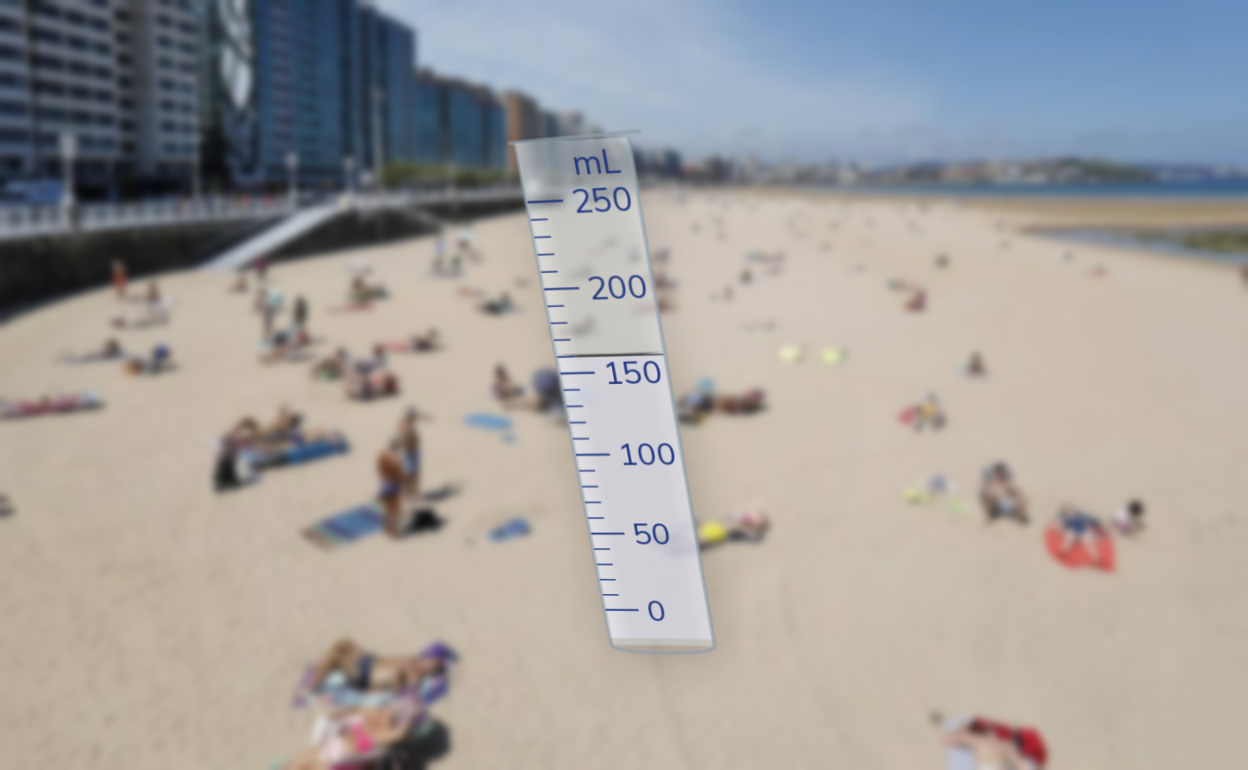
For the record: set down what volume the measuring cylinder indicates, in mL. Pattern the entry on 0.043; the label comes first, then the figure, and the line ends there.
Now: 160
